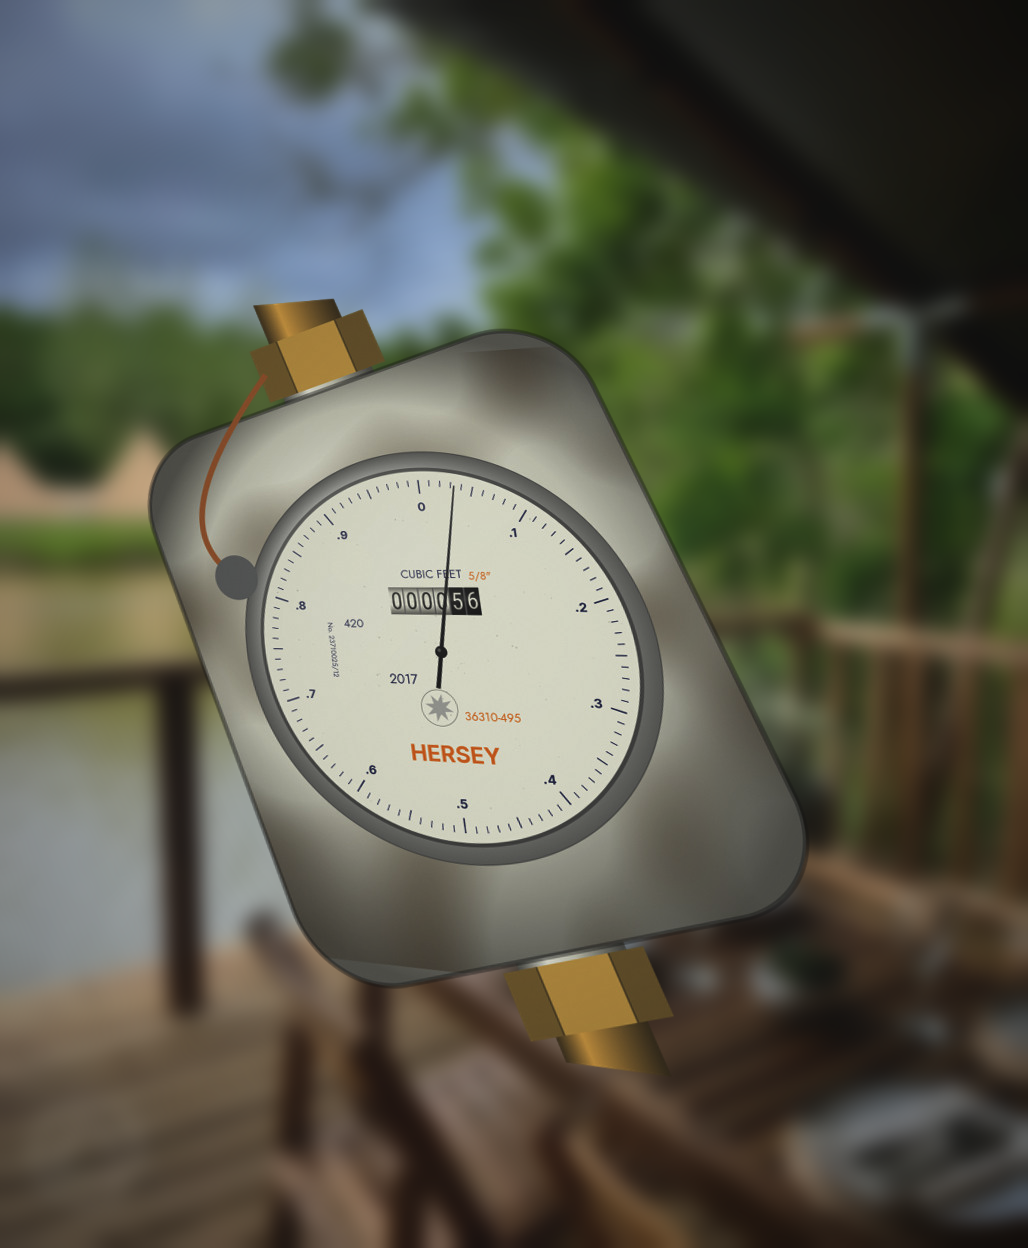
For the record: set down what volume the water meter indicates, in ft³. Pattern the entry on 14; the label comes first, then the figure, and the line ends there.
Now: 56.03
